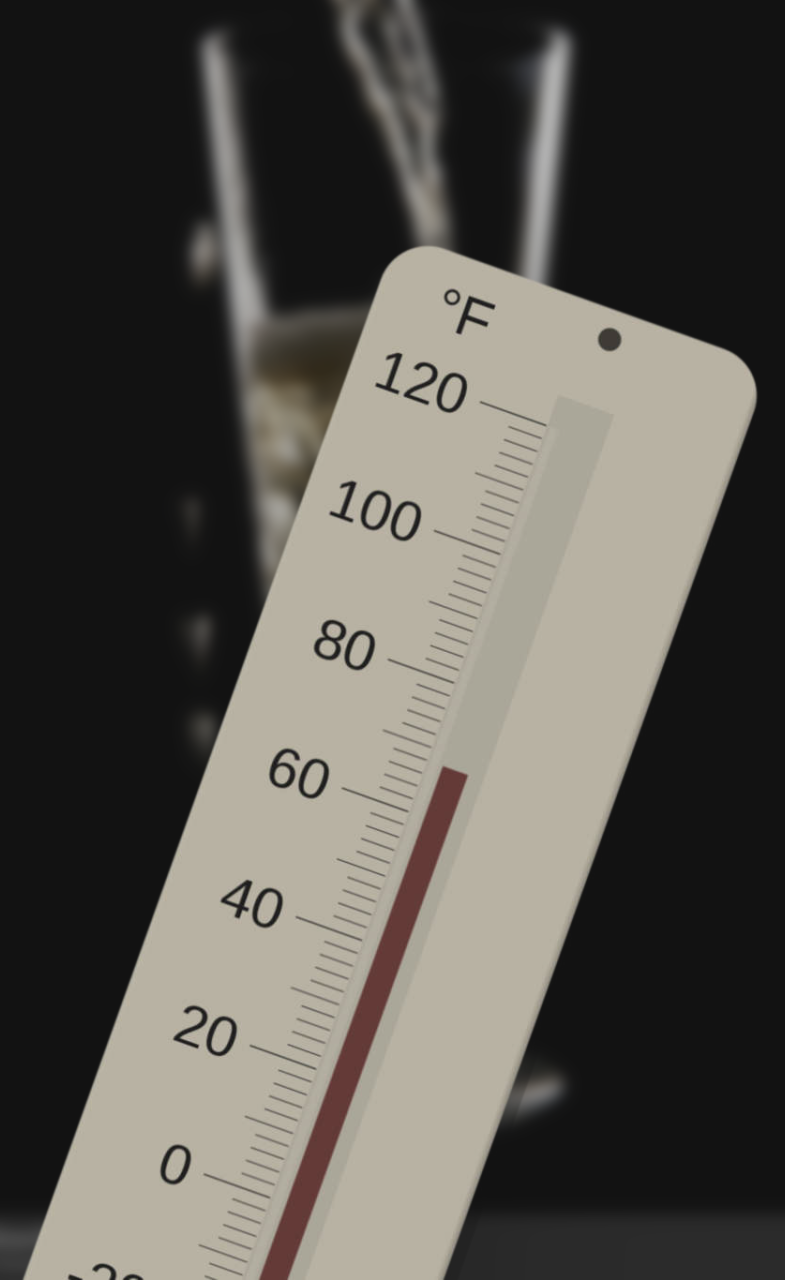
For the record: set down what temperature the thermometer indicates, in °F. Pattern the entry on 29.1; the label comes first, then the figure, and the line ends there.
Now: 68
